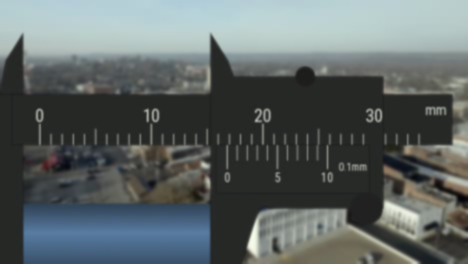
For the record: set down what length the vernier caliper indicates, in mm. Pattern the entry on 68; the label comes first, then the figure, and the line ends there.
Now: 16.8
